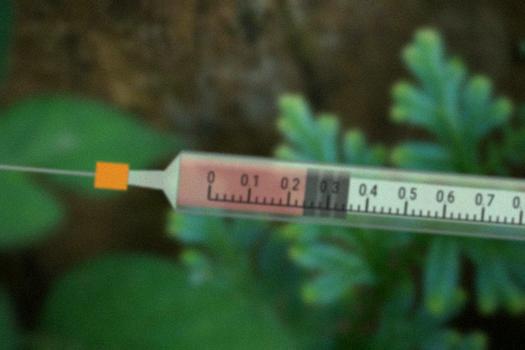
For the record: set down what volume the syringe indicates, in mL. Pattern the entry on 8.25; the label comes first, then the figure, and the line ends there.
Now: 0.24
